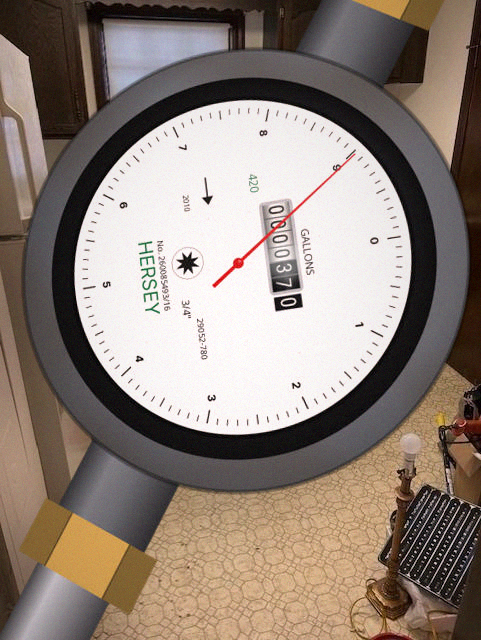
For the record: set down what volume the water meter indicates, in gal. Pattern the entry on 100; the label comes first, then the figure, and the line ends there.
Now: 369.0
